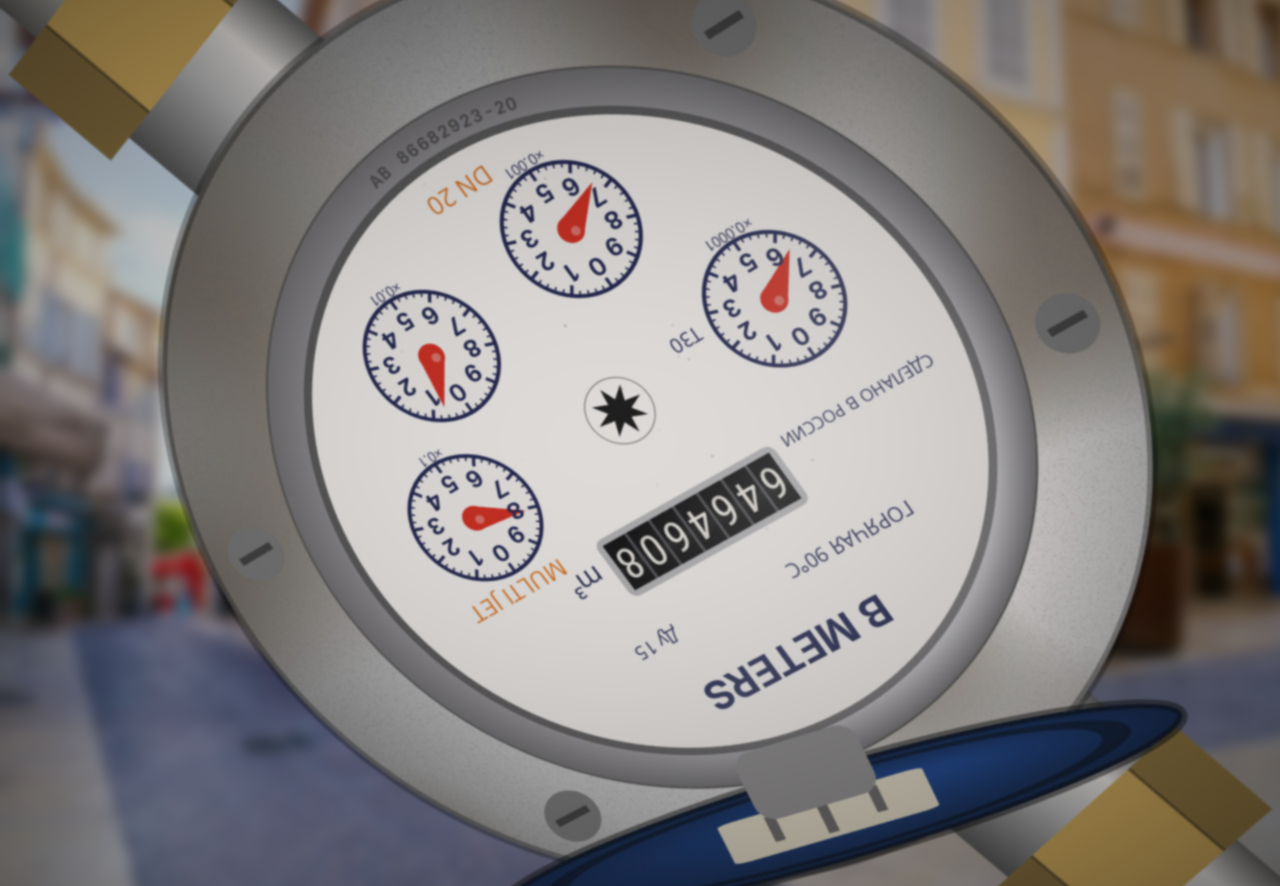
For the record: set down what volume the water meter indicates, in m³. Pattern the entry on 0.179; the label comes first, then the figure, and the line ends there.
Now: 6464608.8066
